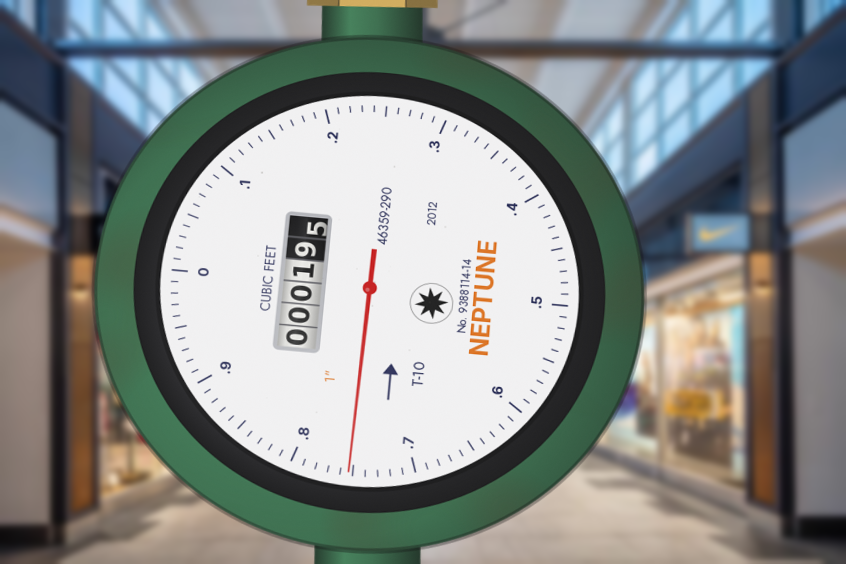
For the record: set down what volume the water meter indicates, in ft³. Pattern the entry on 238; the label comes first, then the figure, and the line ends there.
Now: 194.75
